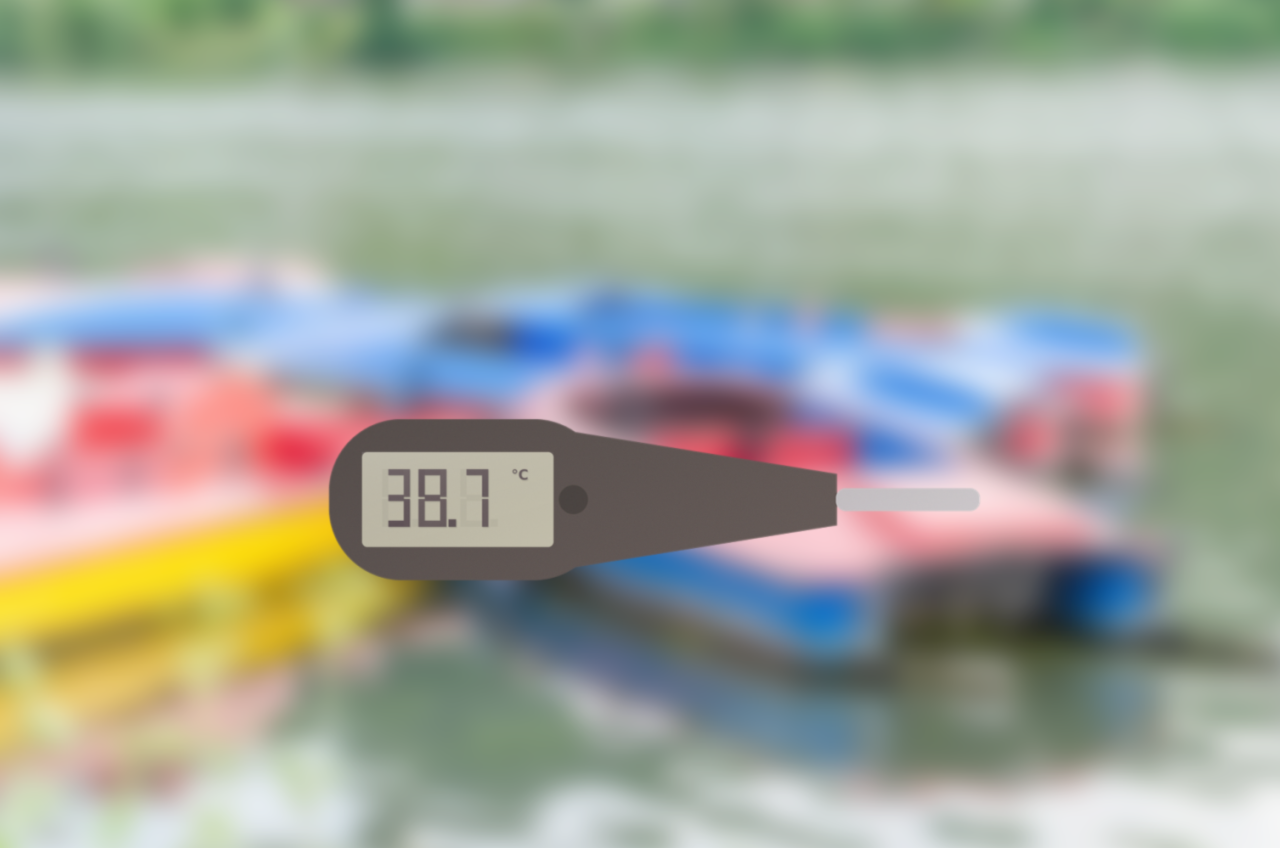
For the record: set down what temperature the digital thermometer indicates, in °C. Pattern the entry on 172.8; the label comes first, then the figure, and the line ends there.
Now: 38.7
